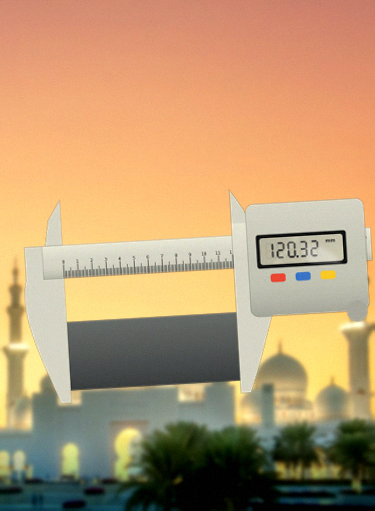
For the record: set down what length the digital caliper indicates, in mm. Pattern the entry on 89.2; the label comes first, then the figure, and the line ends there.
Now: 120.32
